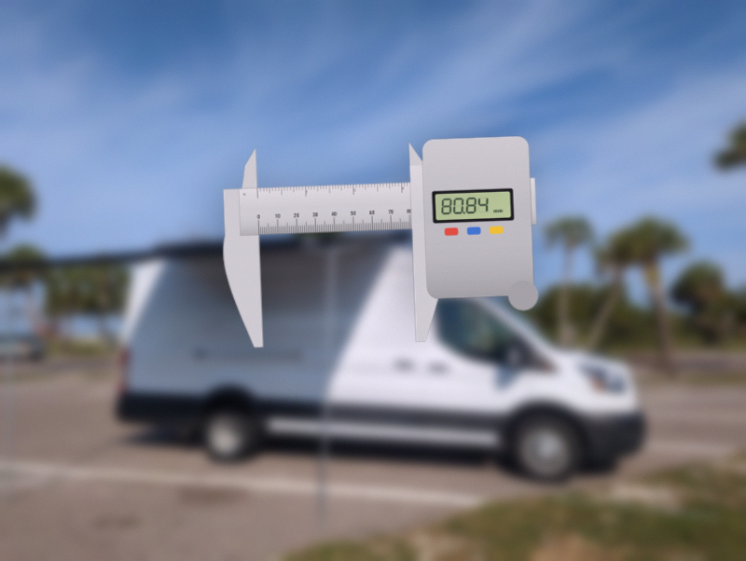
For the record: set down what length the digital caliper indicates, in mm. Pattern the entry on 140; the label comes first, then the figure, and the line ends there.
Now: 80.84
